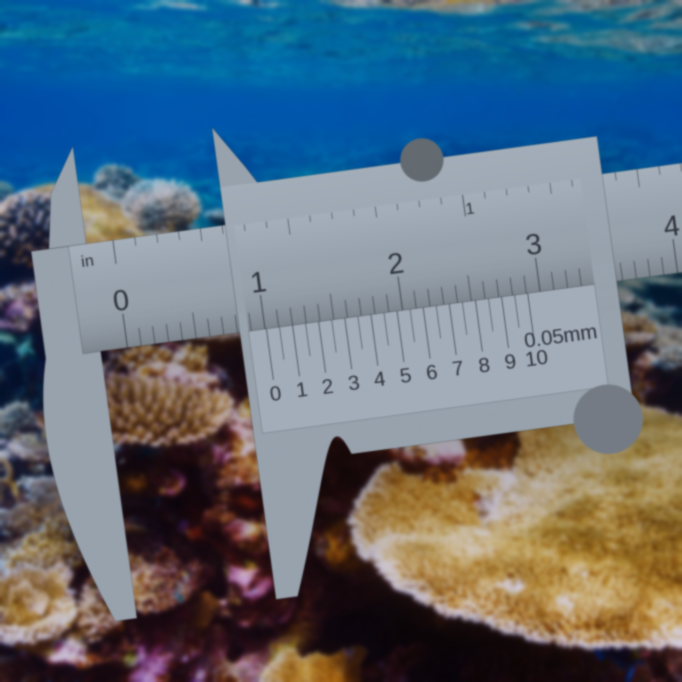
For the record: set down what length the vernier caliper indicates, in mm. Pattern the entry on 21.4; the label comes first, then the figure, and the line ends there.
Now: 10.1
